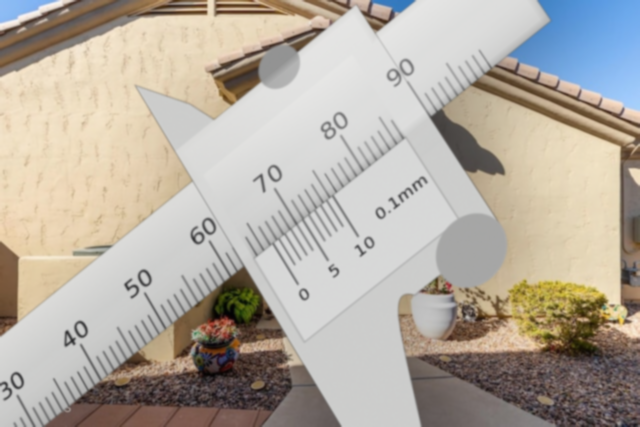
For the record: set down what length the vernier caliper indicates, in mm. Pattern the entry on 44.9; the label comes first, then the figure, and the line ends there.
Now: 66.4
